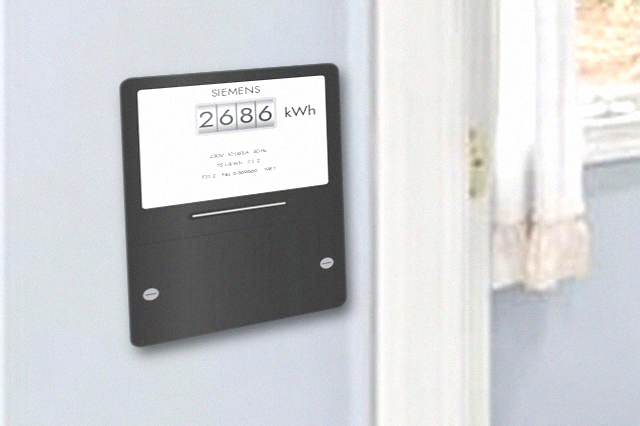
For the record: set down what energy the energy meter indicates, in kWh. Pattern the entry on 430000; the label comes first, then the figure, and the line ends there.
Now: 2686
